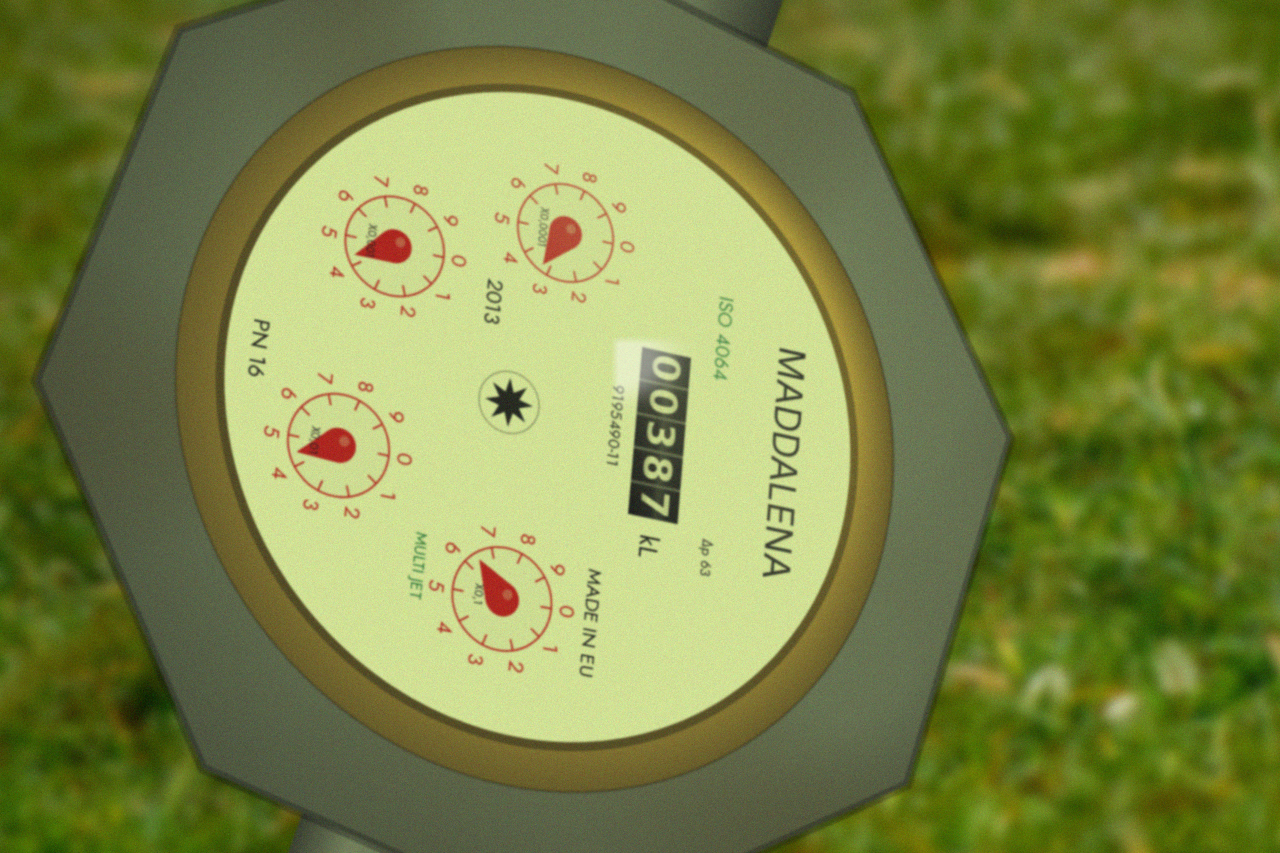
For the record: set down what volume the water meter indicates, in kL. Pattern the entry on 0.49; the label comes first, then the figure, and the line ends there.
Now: 387.6443
